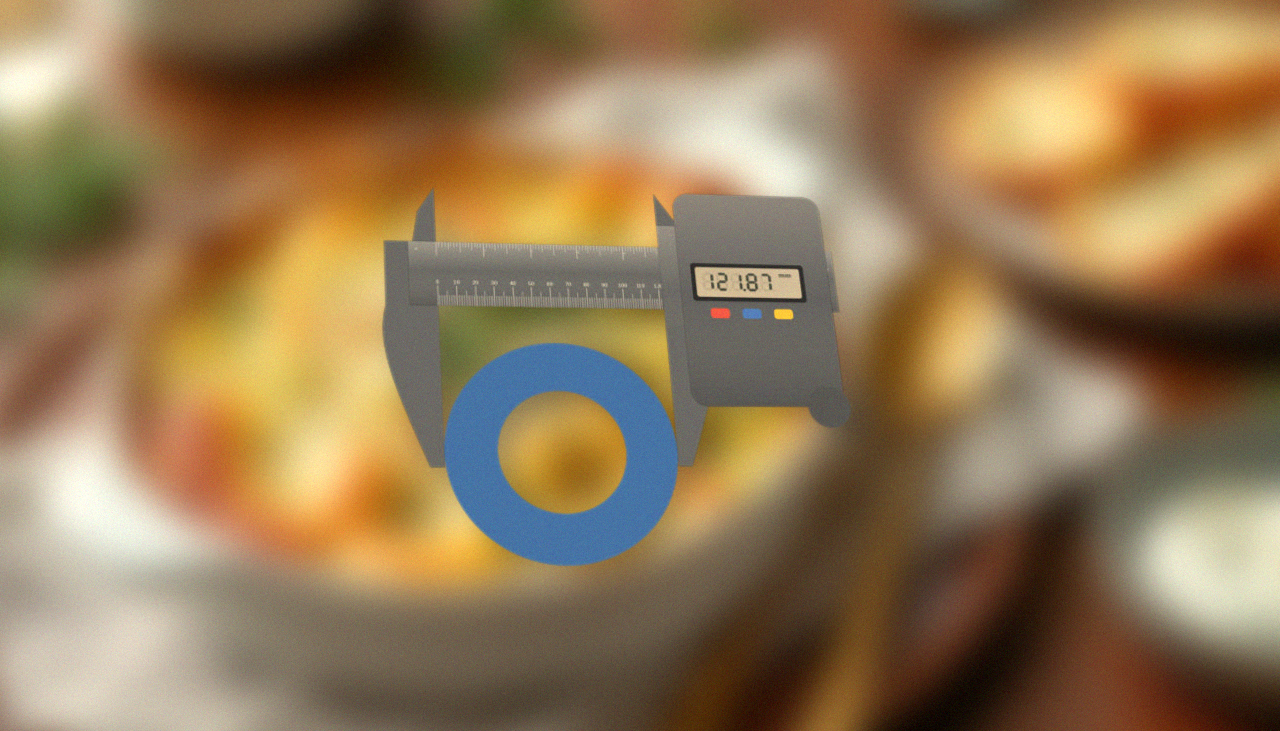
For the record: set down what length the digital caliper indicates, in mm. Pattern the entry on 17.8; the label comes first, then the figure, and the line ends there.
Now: 121.87
